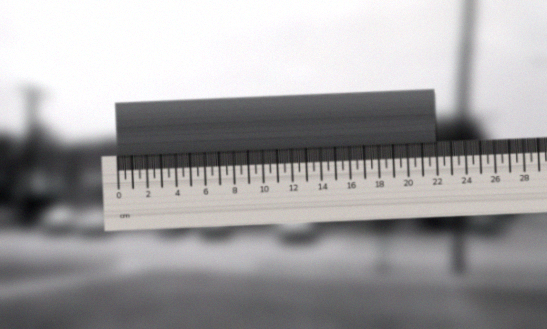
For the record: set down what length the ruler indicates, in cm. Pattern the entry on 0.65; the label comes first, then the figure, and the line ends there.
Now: 22
